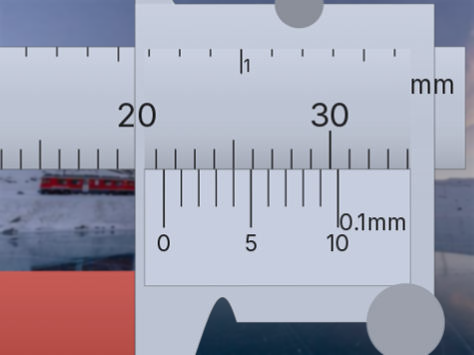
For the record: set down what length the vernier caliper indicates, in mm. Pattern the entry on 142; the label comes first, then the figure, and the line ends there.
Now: 21.4
